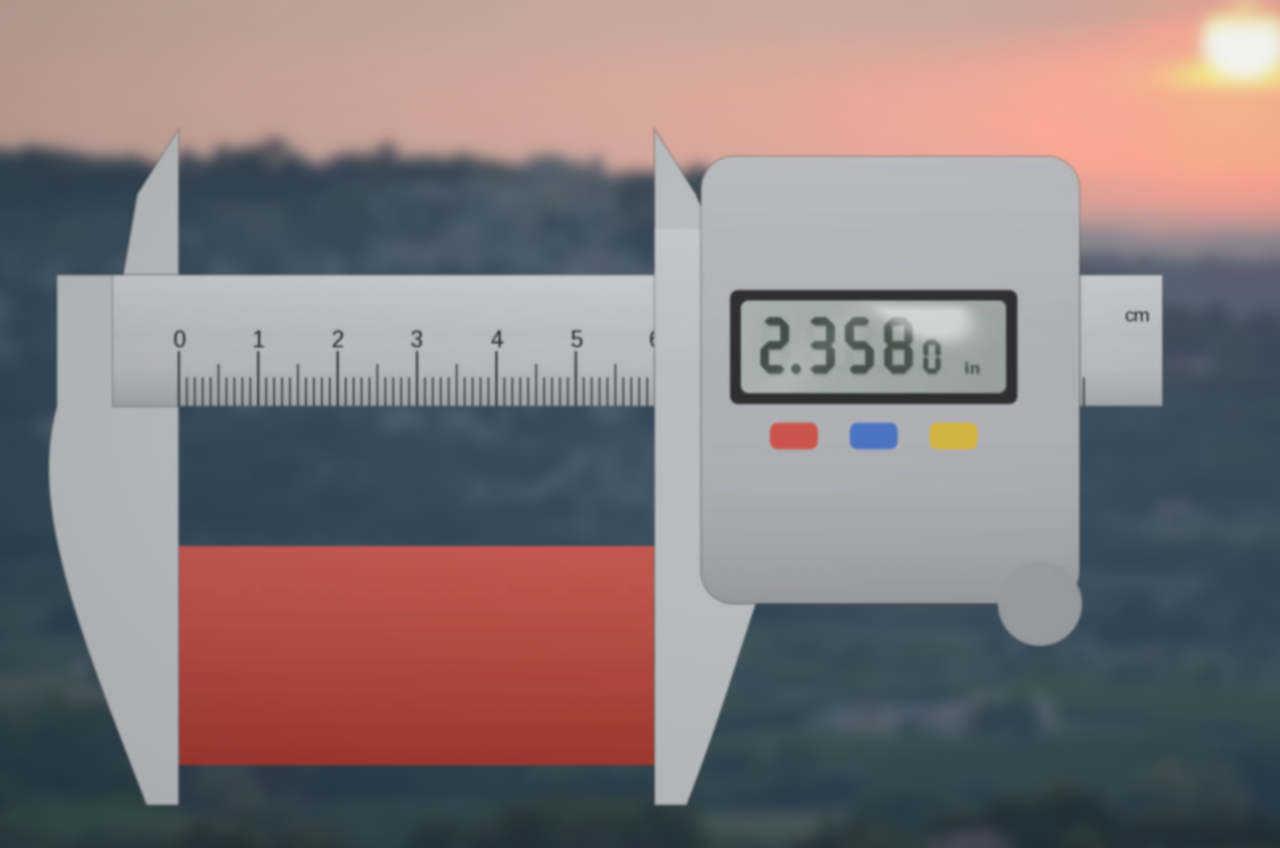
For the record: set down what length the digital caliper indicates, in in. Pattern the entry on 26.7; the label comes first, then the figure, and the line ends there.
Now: 2.3580
